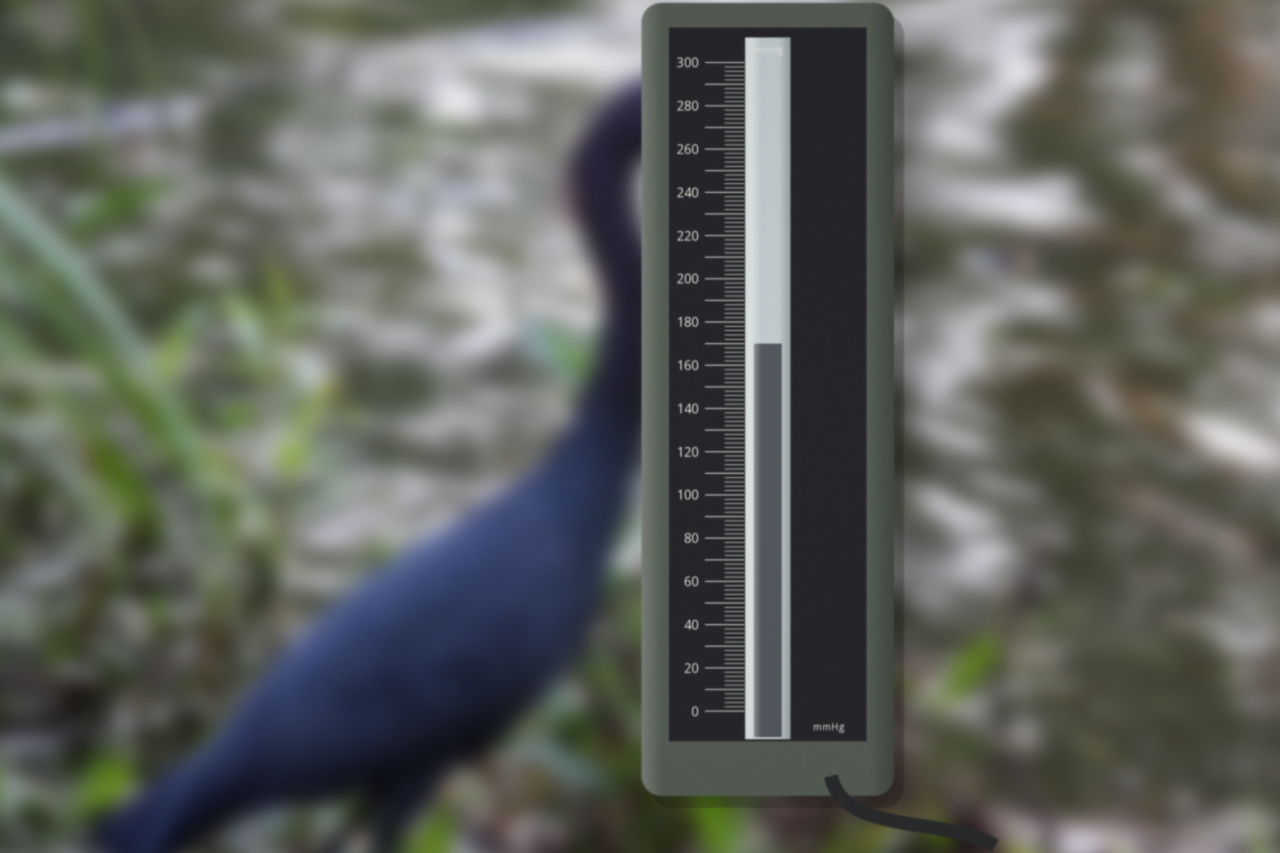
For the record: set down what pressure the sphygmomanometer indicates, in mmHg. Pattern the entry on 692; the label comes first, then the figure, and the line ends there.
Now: 170
